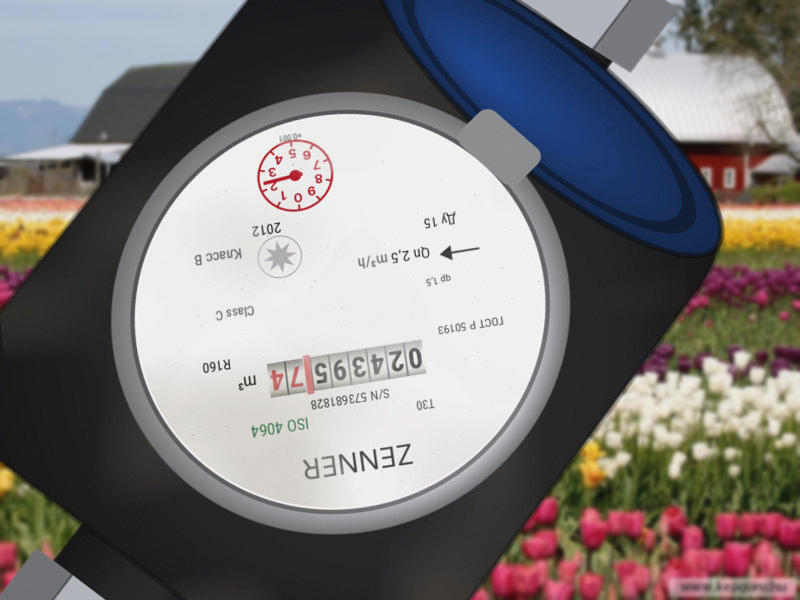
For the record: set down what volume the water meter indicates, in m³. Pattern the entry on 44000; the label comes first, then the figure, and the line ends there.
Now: 24395.742
